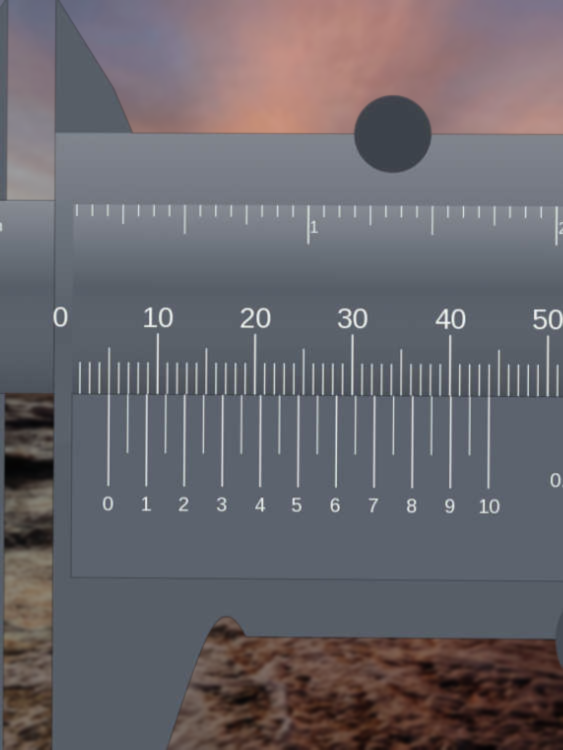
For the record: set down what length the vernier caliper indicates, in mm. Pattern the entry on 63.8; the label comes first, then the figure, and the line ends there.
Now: 5.0
